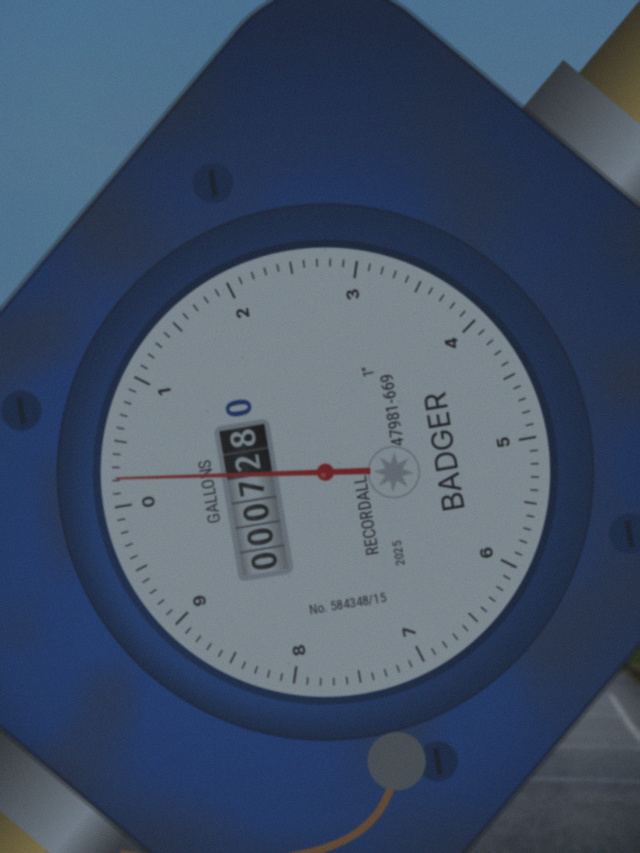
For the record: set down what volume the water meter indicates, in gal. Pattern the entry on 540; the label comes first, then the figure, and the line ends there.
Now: 7280.2
